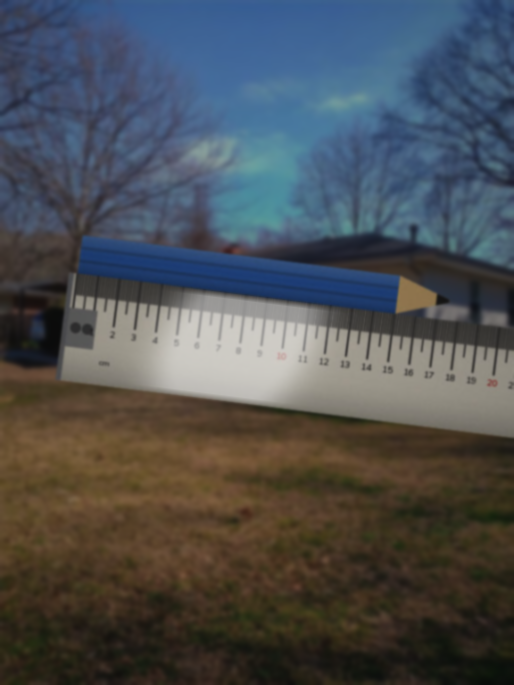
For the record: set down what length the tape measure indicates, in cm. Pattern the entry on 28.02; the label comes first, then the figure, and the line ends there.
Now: 17.5
